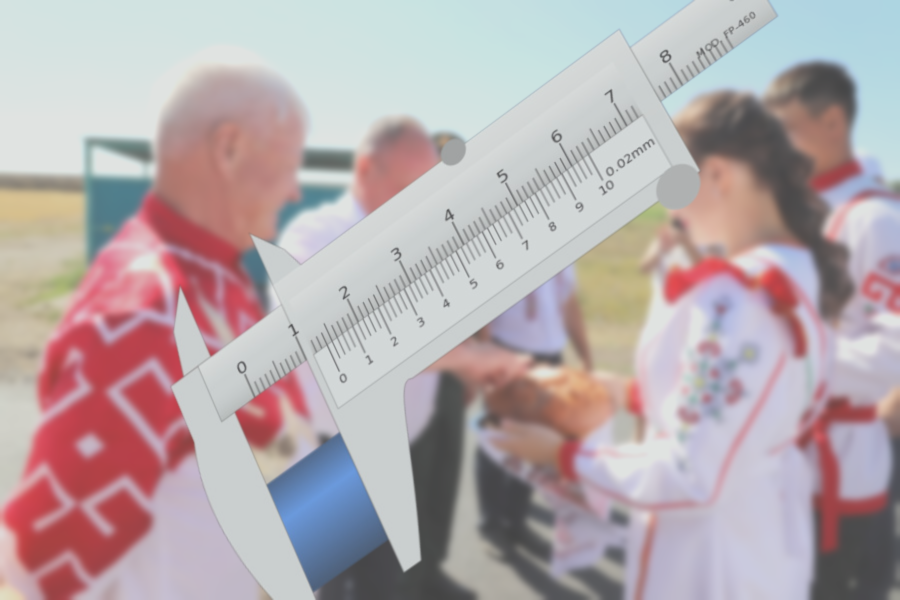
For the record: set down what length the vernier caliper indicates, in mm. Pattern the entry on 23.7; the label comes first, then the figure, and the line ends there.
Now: 14.0
